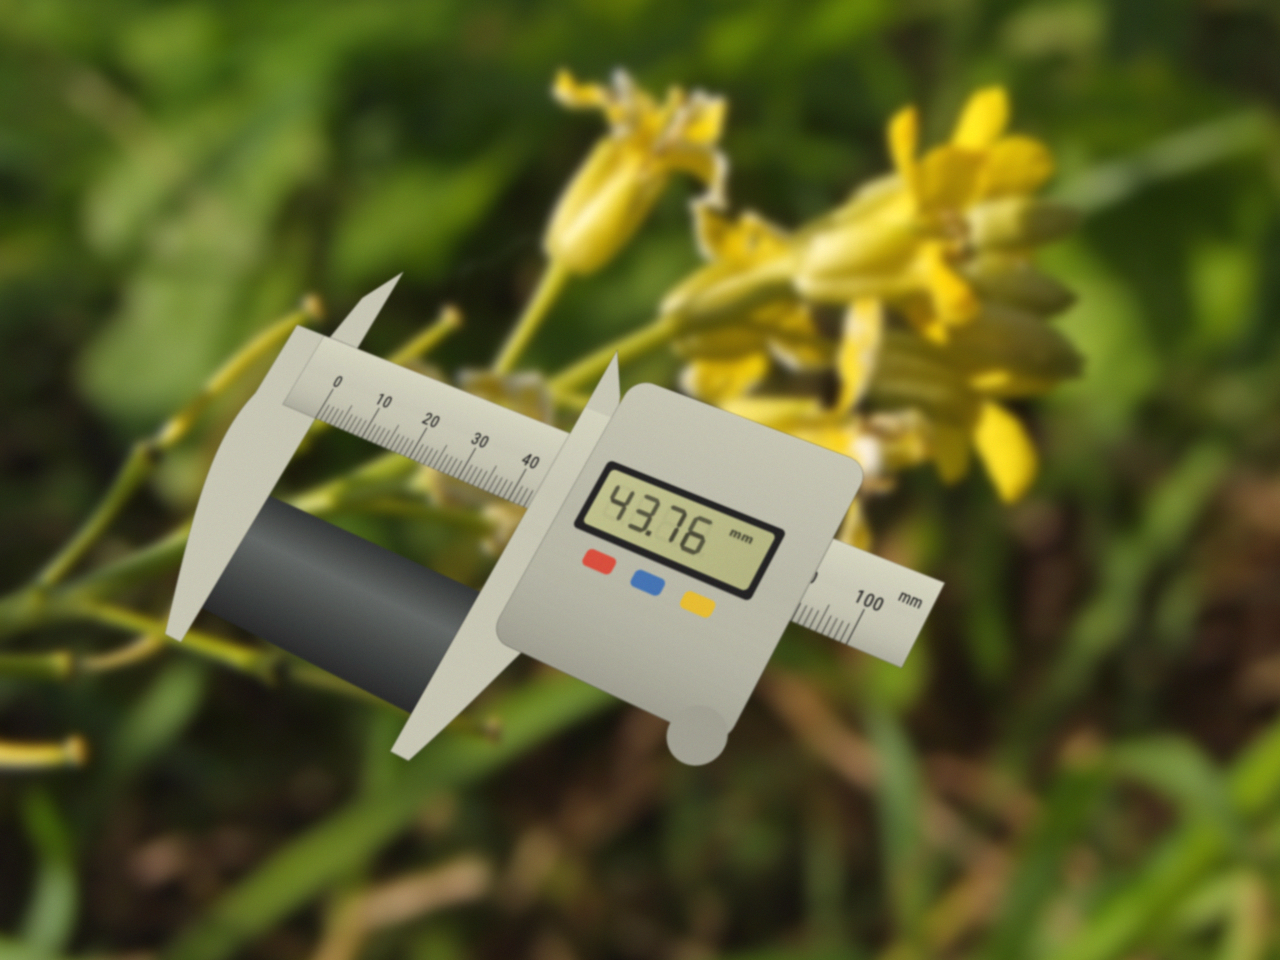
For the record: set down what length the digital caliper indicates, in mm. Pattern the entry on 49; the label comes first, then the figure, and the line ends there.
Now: 43.76
